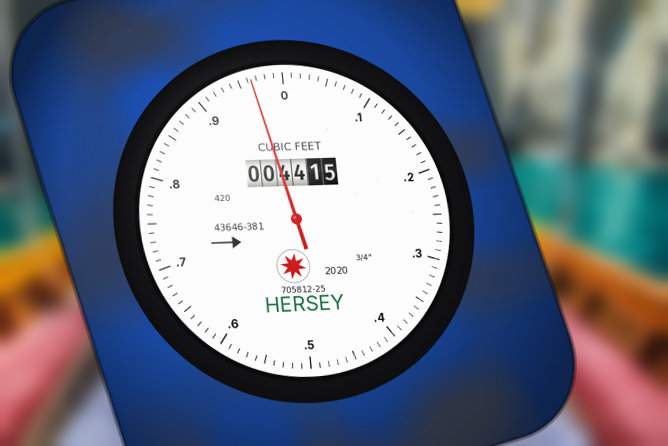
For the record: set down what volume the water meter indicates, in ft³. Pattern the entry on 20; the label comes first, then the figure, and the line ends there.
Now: 4414.96
